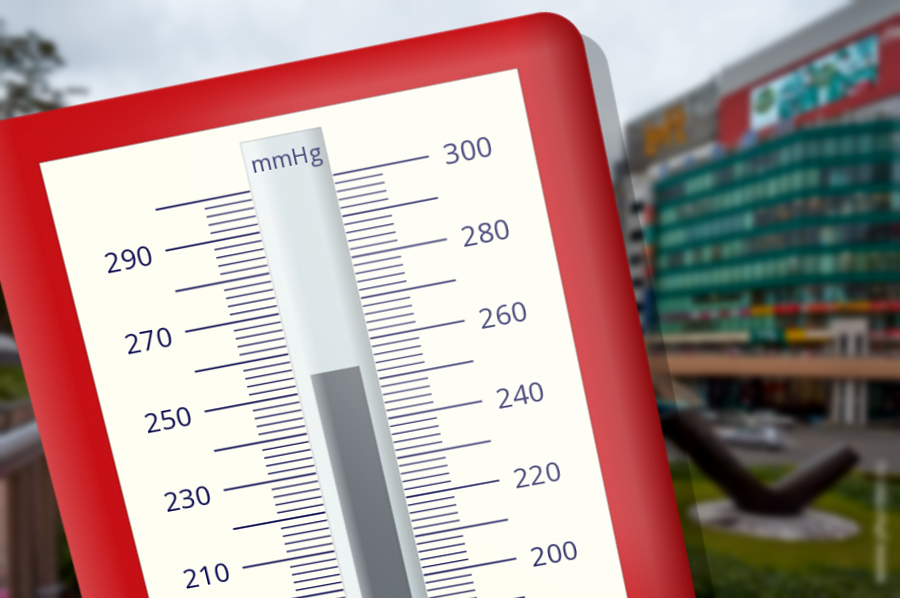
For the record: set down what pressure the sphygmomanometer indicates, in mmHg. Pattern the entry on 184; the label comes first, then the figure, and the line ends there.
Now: 254
